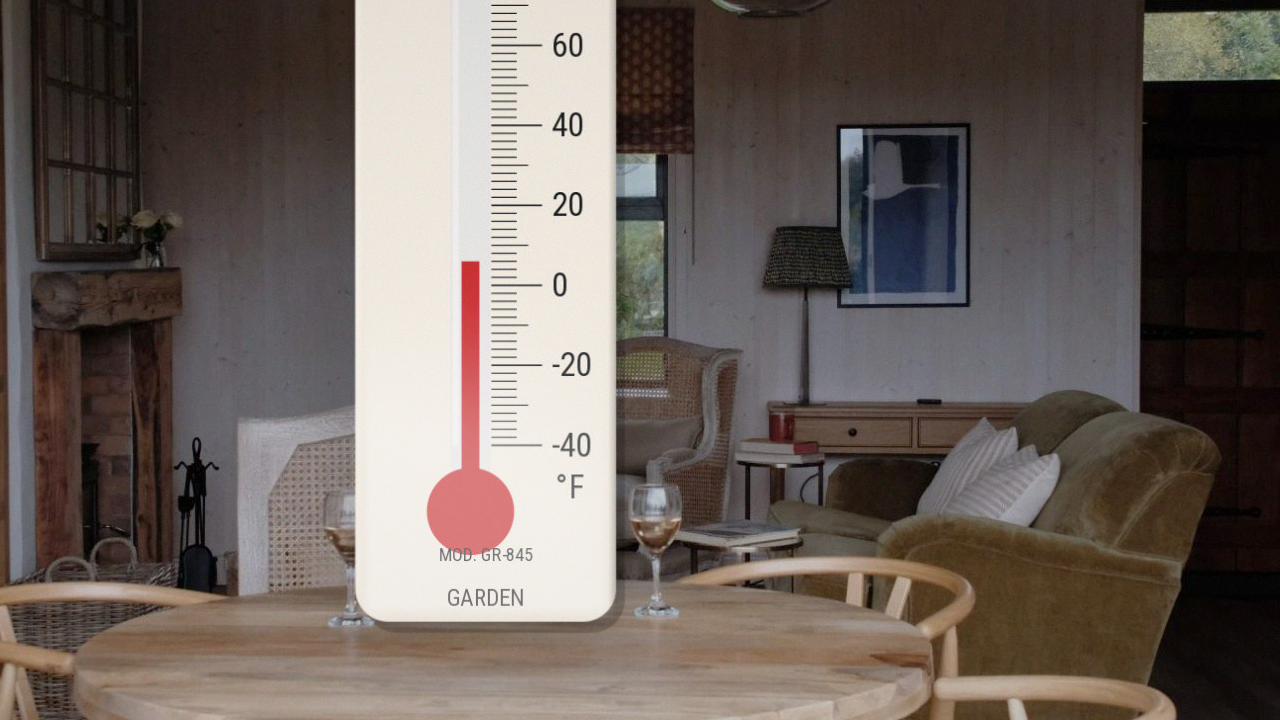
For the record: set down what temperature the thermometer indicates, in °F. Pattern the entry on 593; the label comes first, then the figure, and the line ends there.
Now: 6
